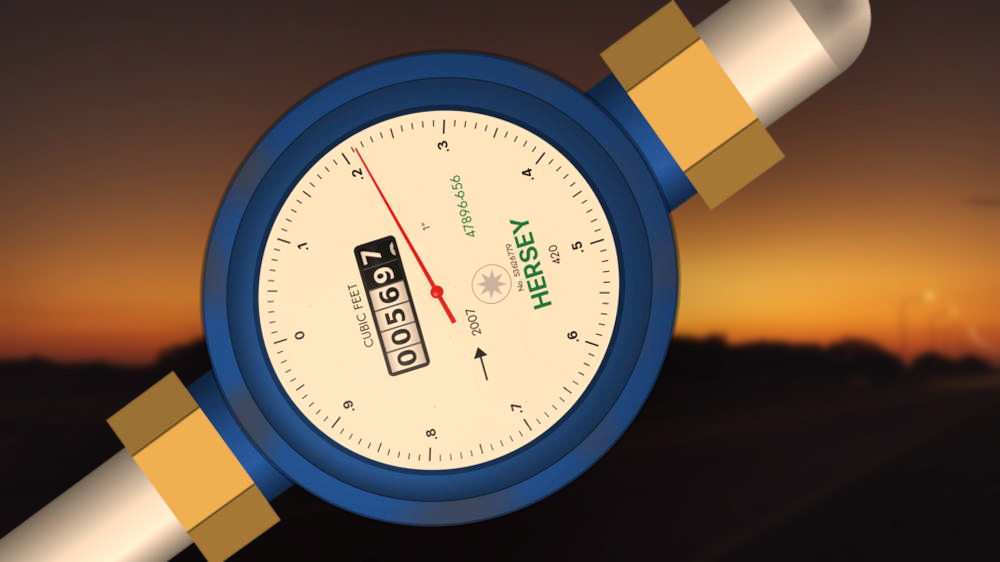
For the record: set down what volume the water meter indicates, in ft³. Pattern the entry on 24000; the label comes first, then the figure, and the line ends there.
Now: 5697.21
